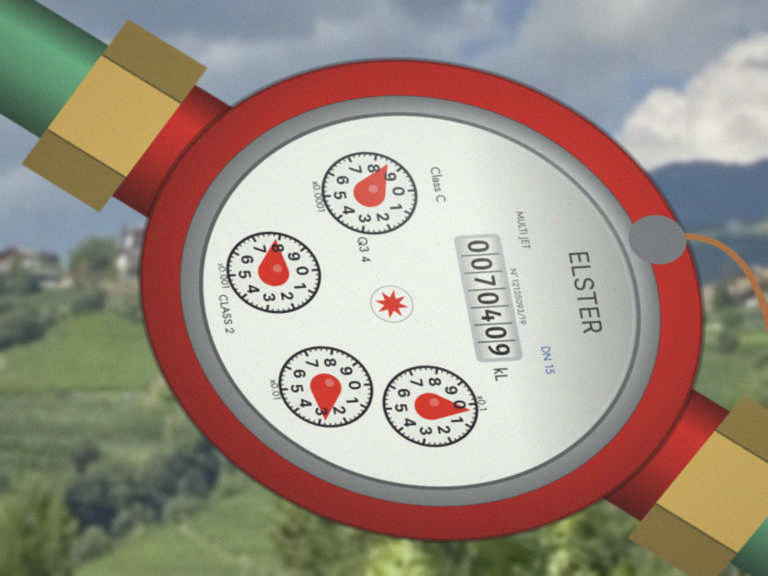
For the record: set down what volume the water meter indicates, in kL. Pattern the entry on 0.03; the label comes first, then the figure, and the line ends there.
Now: 70409.0278
